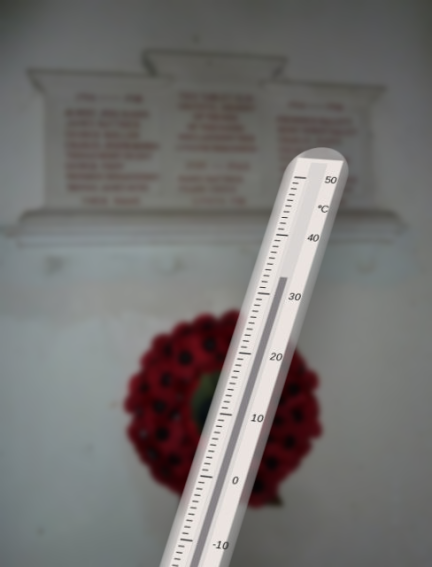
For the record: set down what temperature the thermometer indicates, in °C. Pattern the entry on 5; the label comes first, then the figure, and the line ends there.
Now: 33
